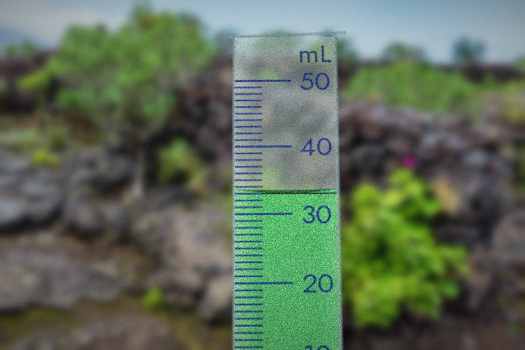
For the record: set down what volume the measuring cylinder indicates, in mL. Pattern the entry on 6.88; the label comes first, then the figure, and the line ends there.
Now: 33
